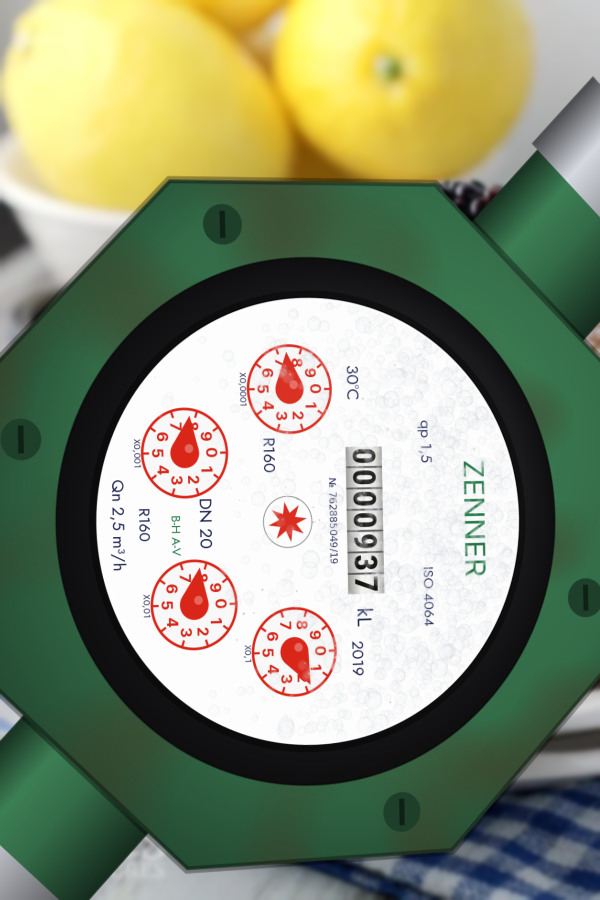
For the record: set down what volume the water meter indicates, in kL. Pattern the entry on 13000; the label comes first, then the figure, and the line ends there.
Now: 937.1777
